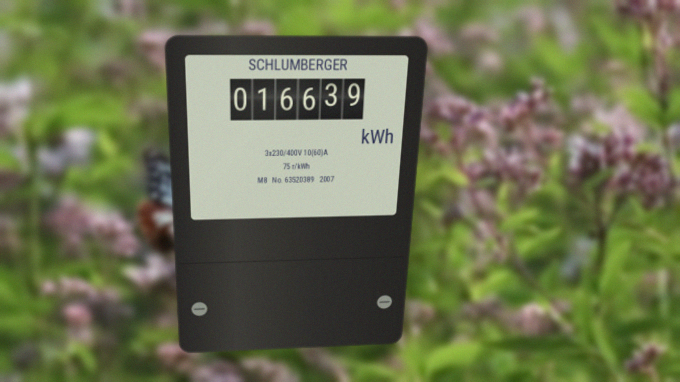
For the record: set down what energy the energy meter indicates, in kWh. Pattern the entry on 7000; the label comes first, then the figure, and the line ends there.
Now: 16639
